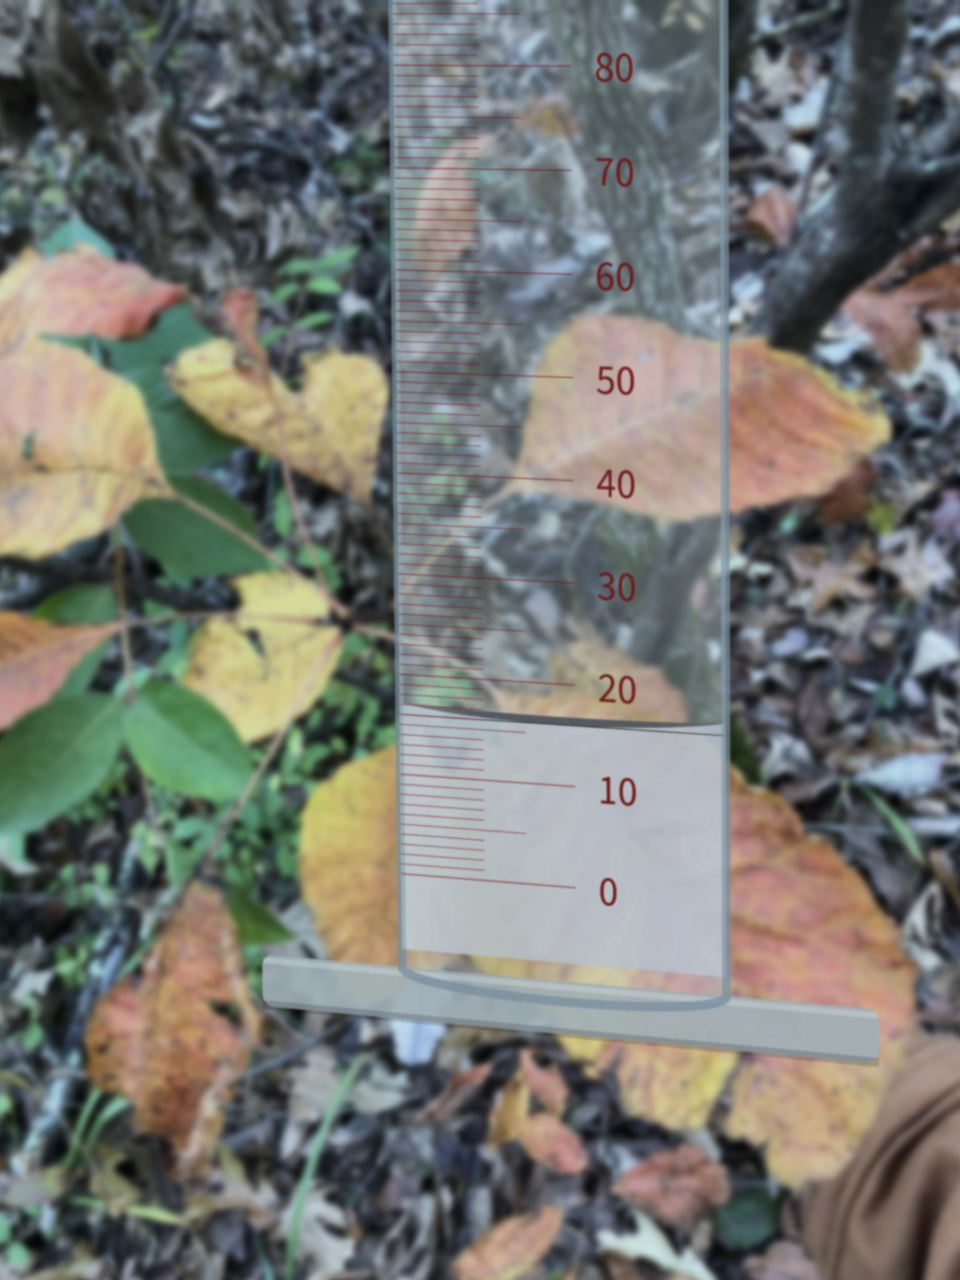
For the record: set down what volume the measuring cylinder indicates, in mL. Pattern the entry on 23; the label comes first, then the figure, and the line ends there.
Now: 16
